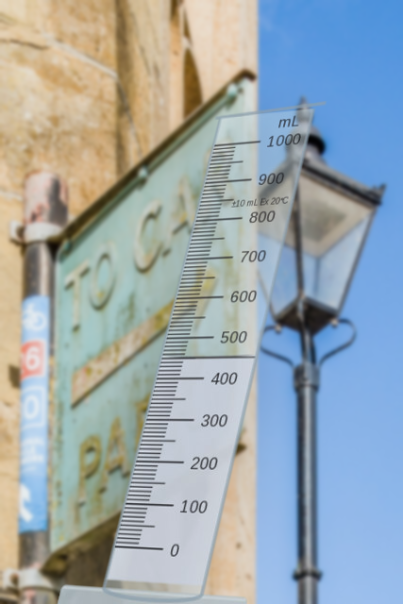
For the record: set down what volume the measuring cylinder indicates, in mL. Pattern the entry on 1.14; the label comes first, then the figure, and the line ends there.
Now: 450
